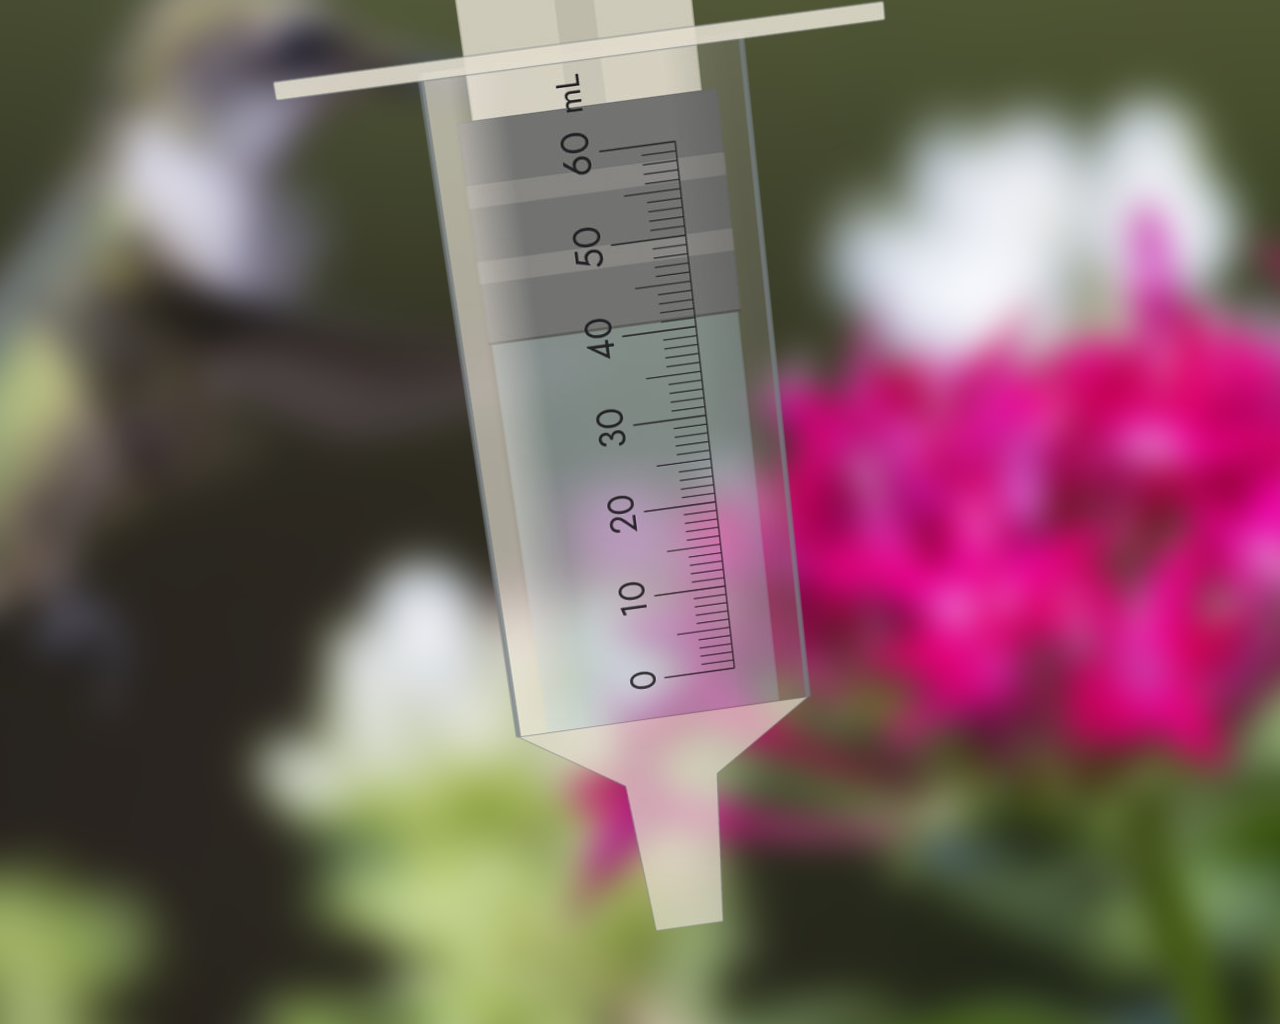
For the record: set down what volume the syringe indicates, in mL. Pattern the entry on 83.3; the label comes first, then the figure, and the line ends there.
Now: 41
